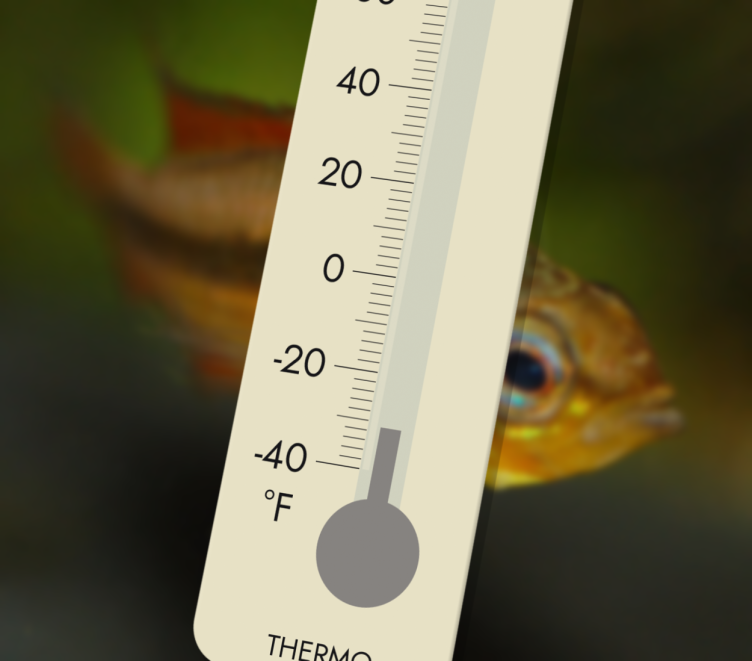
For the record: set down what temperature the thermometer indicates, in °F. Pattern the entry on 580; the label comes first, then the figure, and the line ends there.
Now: -31
